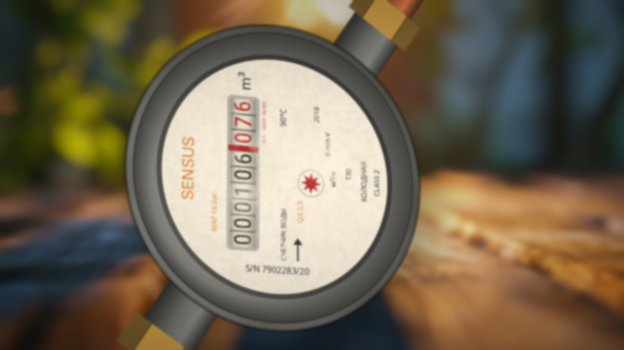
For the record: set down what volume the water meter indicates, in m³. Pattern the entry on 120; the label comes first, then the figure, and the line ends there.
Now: 106.076
